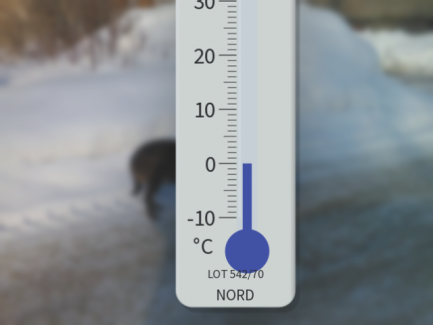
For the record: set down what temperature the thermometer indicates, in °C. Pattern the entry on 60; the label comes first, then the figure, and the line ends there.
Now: 0
